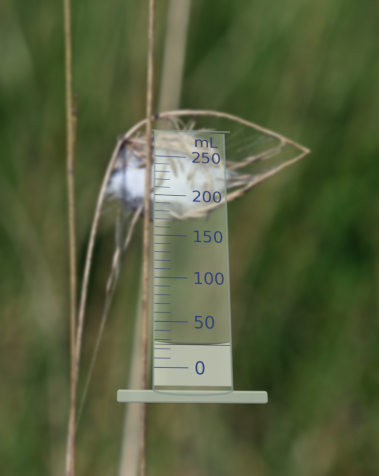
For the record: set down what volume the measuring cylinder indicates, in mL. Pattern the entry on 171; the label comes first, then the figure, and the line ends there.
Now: 25
